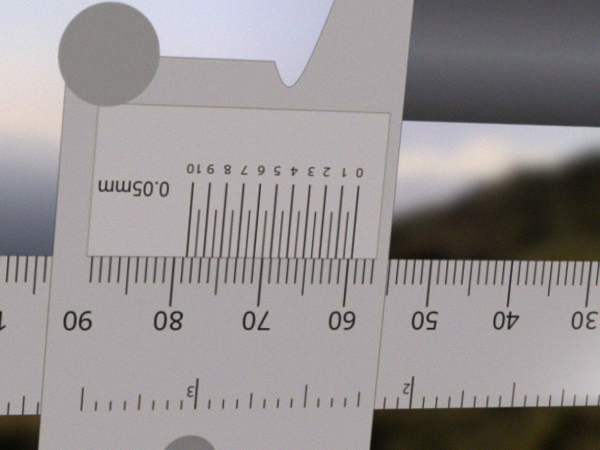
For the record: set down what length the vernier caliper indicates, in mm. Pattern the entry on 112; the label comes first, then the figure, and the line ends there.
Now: 59.6
